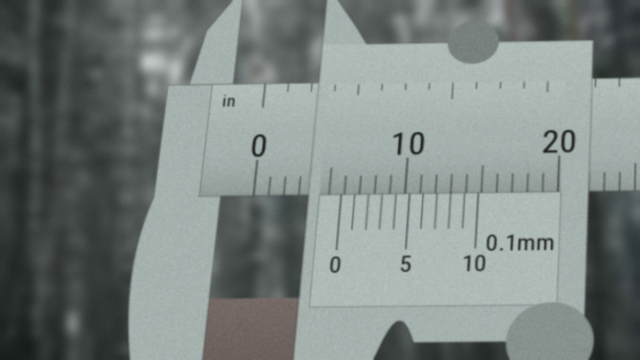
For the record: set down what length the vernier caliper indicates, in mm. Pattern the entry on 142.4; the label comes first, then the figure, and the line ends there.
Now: 5.8
